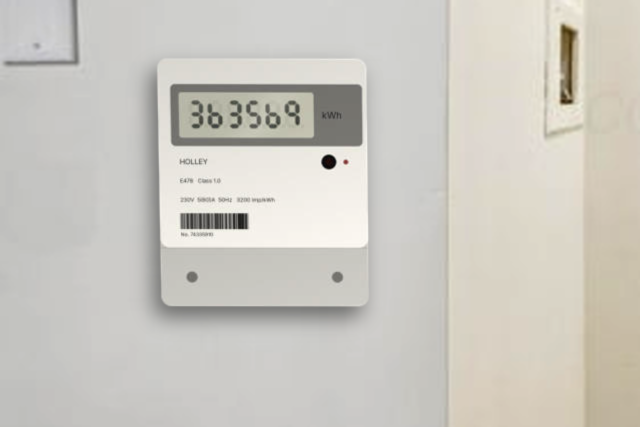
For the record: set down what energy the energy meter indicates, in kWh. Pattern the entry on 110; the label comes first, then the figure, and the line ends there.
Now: 363569
